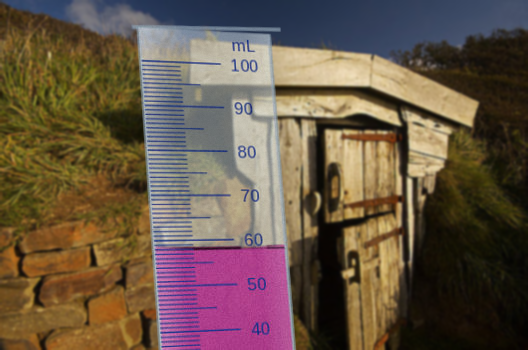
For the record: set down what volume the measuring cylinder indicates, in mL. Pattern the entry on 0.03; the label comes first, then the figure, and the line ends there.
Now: 58
